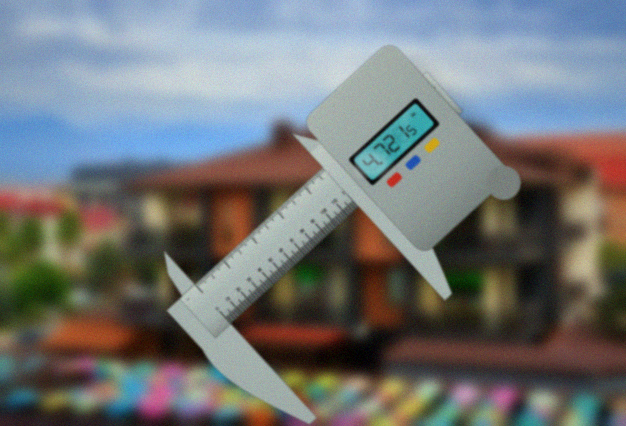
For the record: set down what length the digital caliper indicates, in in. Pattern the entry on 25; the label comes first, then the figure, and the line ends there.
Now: 4.7215
